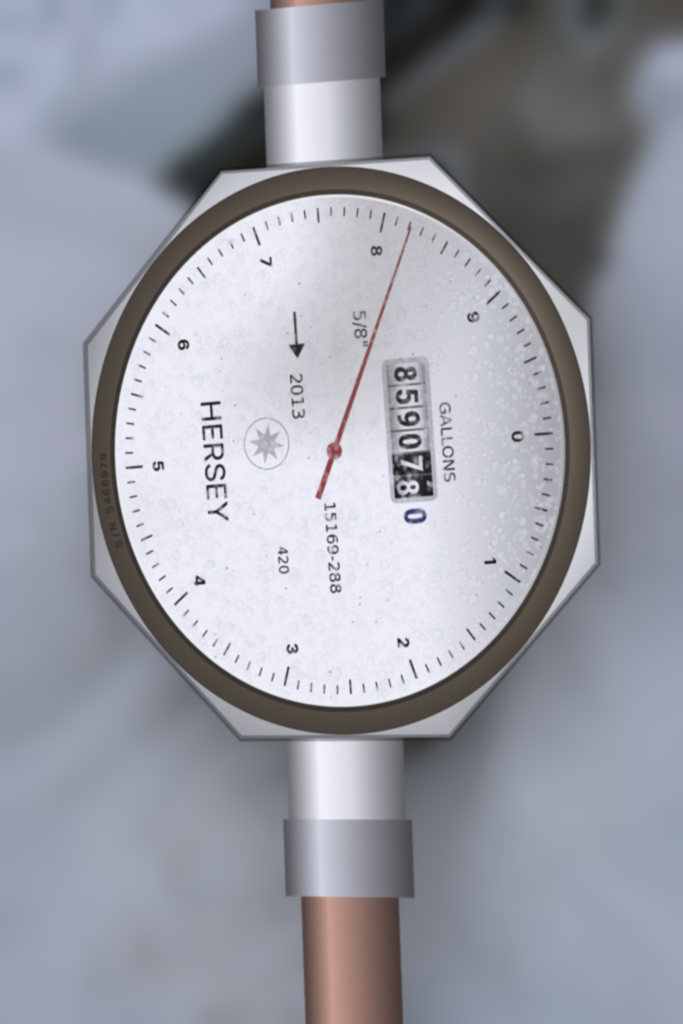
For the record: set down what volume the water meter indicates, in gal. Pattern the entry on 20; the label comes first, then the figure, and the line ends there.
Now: 8590778.2
